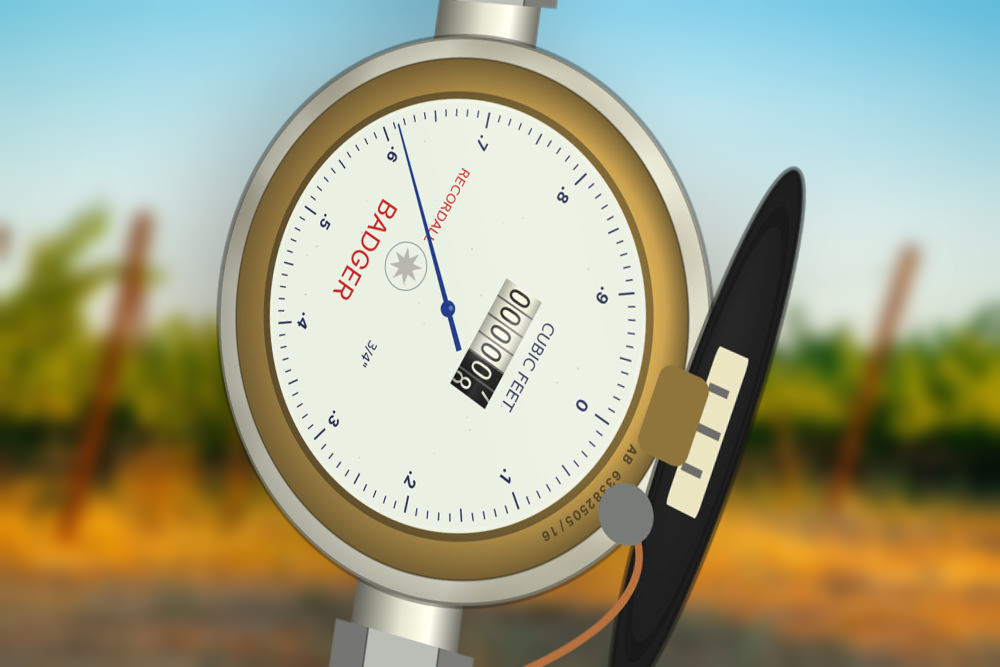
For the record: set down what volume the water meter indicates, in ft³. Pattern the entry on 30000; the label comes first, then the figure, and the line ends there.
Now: 7.61
